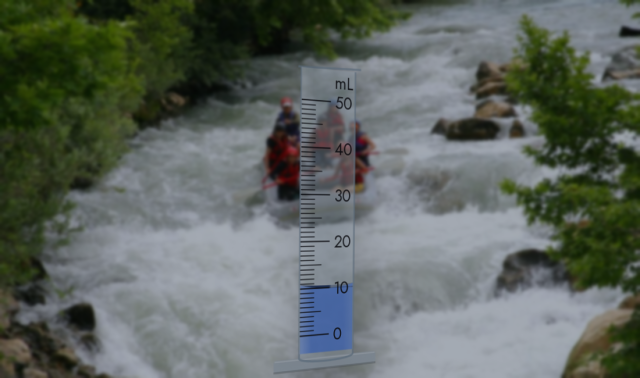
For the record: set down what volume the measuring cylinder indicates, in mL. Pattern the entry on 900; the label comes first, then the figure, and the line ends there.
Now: 10
